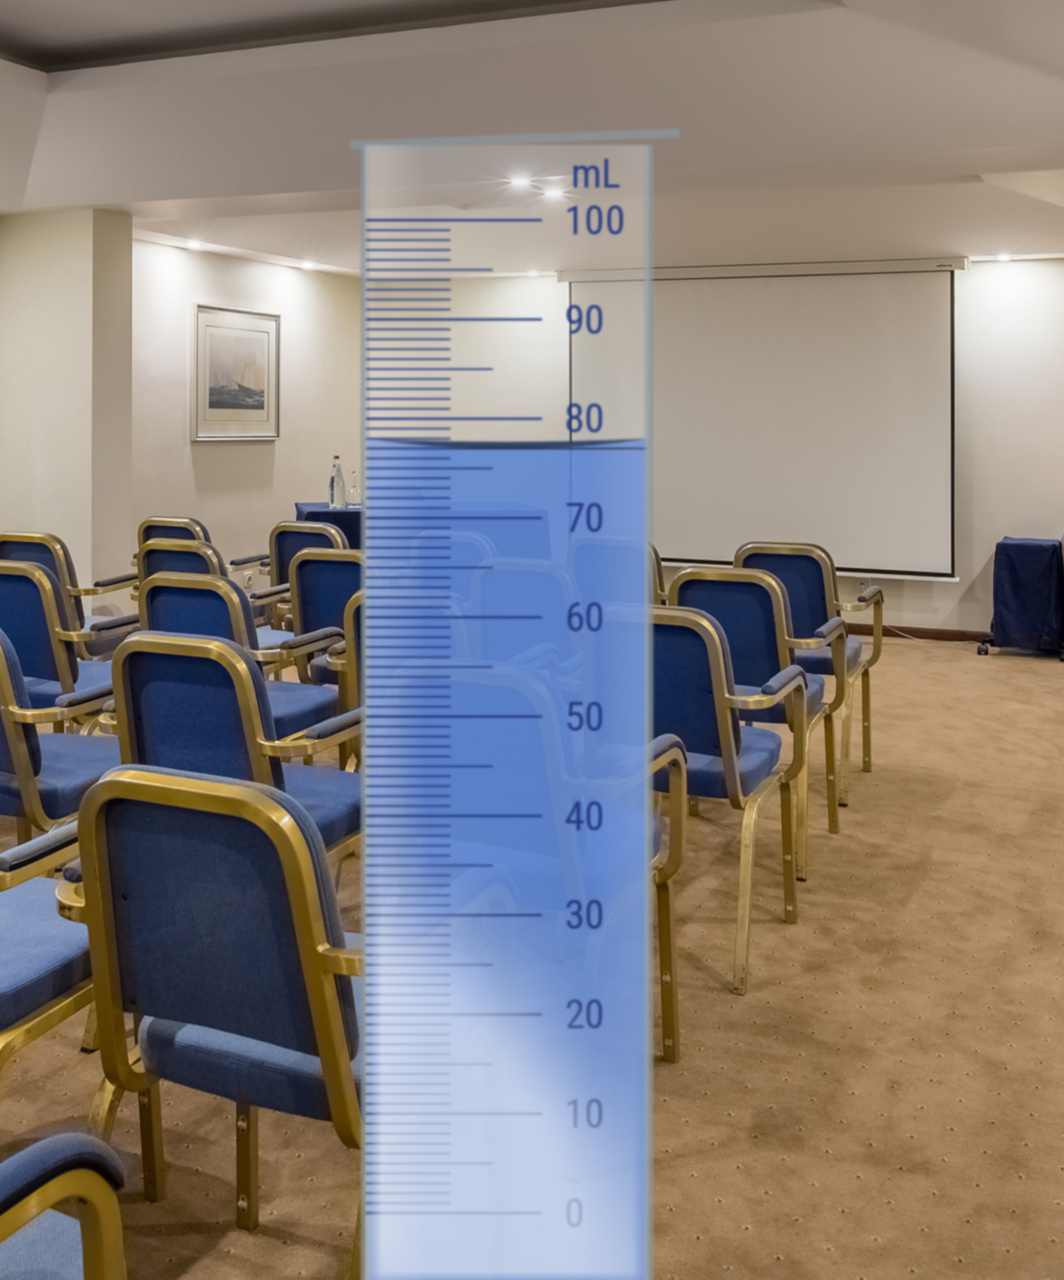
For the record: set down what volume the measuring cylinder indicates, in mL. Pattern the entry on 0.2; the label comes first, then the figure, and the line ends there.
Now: 77
